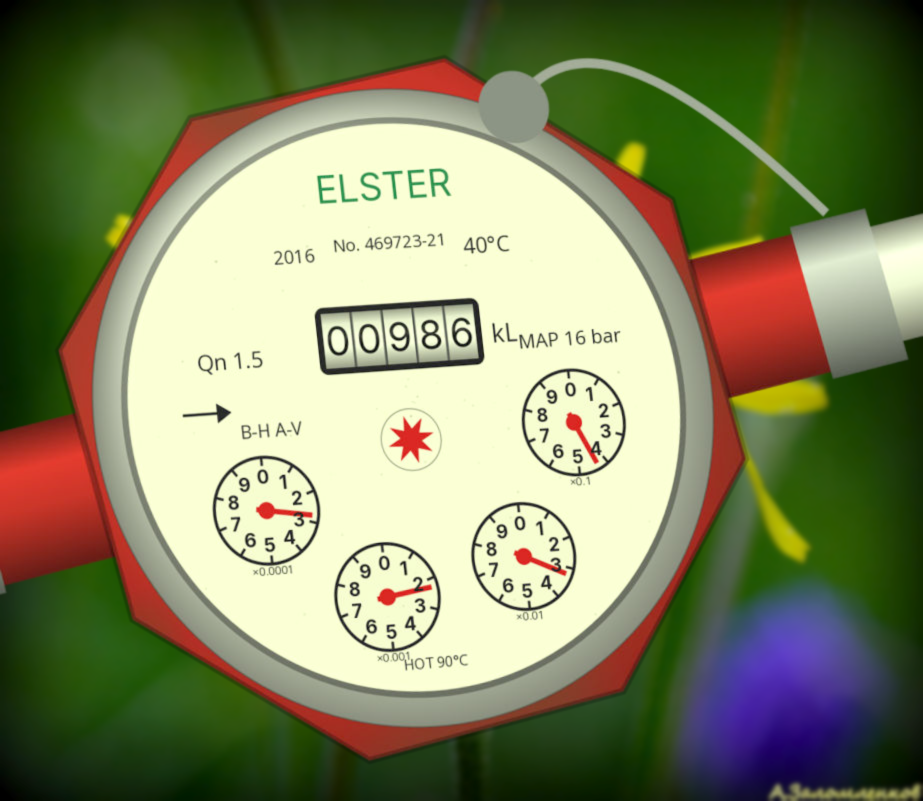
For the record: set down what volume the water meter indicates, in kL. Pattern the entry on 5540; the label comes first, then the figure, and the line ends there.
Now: 986.4322
